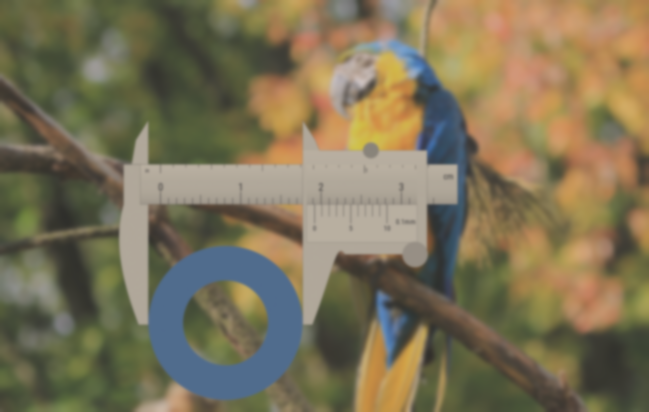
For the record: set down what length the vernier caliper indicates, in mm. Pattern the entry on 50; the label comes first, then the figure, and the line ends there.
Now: 19.2
